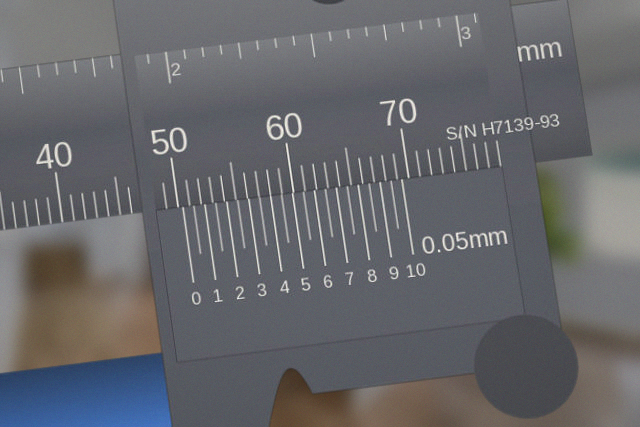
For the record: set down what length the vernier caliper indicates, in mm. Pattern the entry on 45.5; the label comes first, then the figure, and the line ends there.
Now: 50.4
